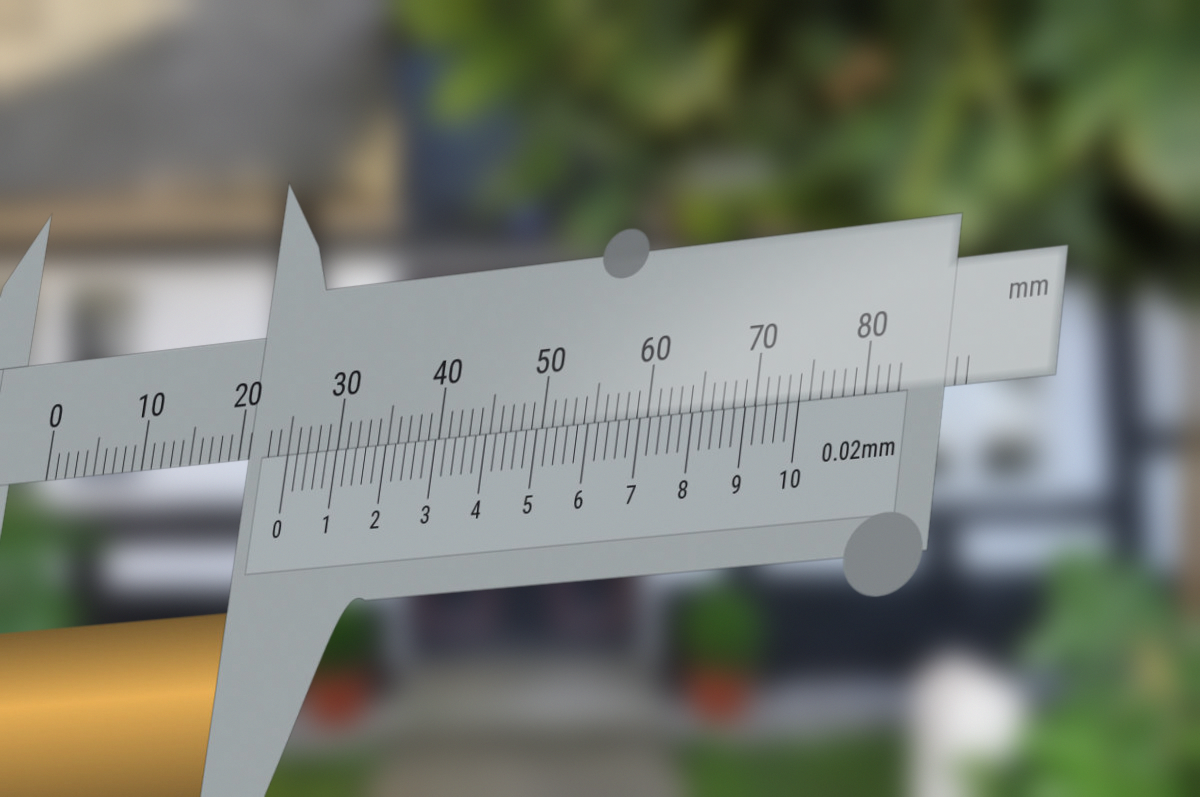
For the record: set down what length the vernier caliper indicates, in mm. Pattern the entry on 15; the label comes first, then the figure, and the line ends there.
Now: 25.0
